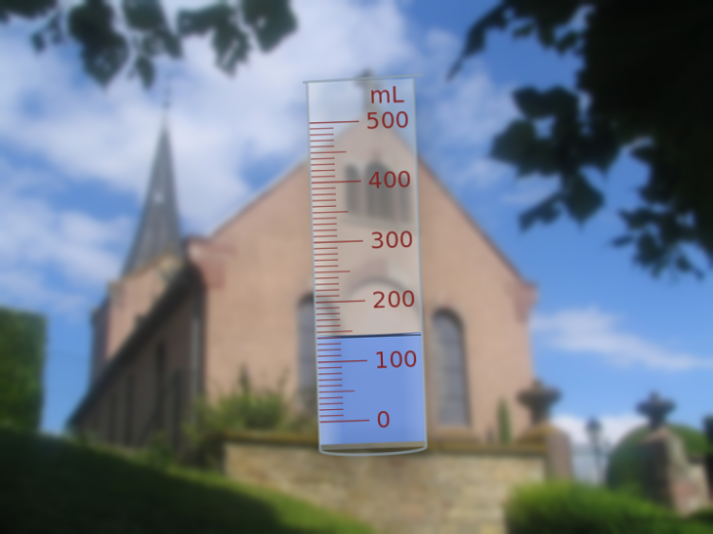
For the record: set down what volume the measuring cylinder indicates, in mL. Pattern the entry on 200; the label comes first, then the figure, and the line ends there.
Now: 140
